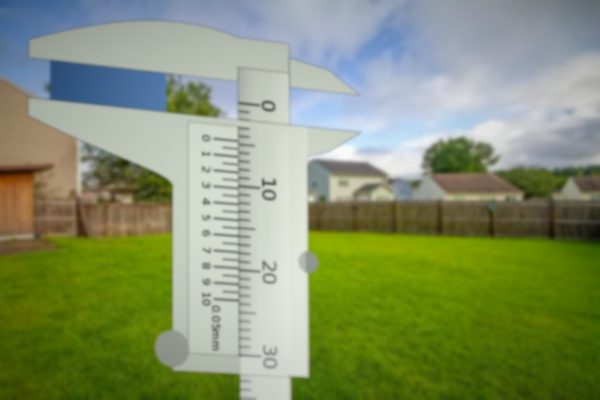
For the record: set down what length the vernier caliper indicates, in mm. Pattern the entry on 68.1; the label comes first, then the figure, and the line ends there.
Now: 4.6
